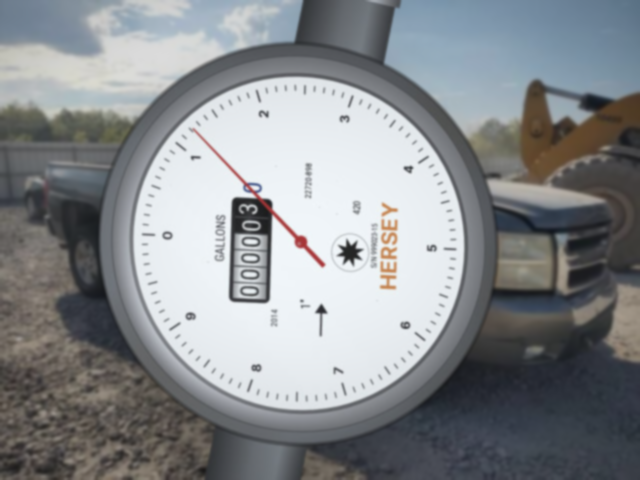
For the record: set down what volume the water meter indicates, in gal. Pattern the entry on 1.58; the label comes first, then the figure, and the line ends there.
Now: 31.2
